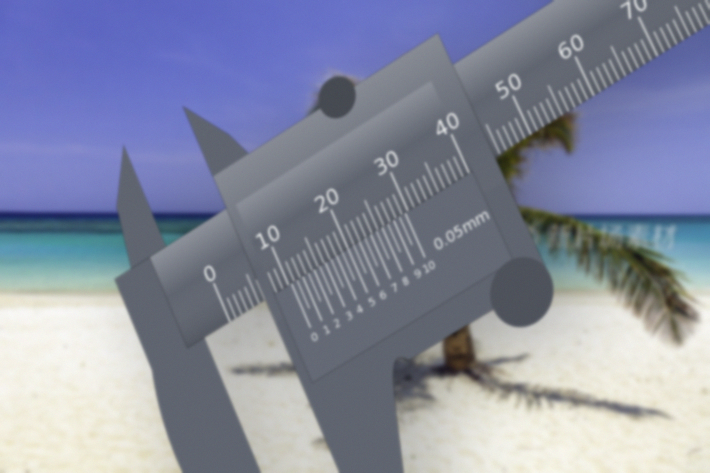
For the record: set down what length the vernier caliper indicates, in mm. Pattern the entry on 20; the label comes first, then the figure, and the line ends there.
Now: 10.5
